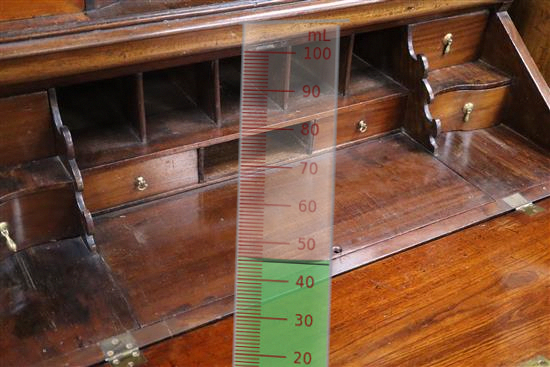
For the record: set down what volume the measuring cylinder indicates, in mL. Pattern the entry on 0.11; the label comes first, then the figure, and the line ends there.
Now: 45
